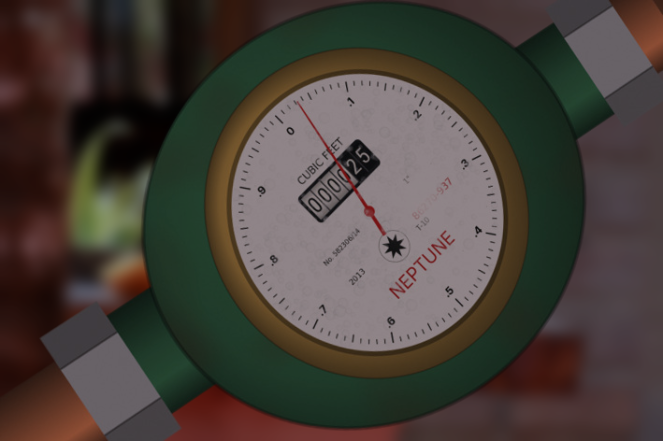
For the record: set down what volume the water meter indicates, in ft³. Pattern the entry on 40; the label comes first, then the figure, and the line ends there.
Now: 25.03
